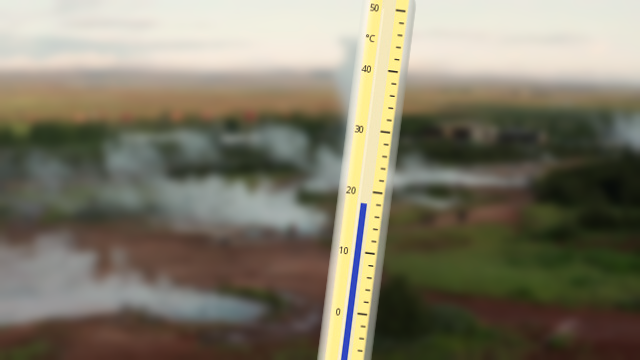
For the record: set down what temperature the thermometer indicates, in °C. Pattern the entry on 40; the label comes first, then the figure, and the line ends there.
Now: 18
